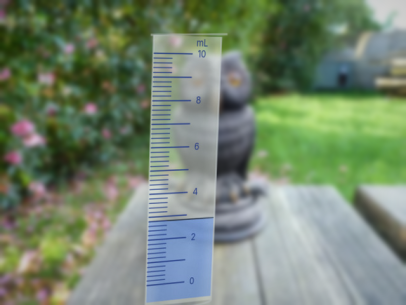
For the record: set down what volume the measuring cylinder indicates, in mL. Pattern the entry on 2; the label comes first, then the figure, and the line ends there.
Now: 2.8
